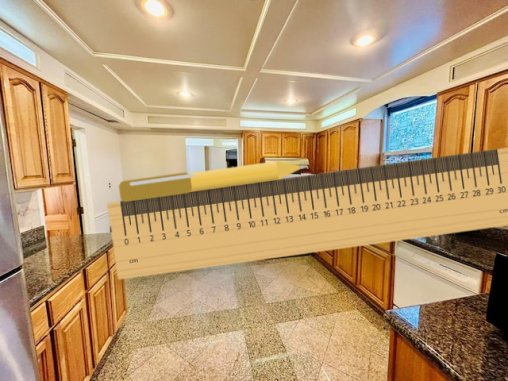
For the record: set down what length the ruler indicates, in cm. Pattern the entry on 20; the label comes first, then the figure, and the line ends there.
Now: 15
